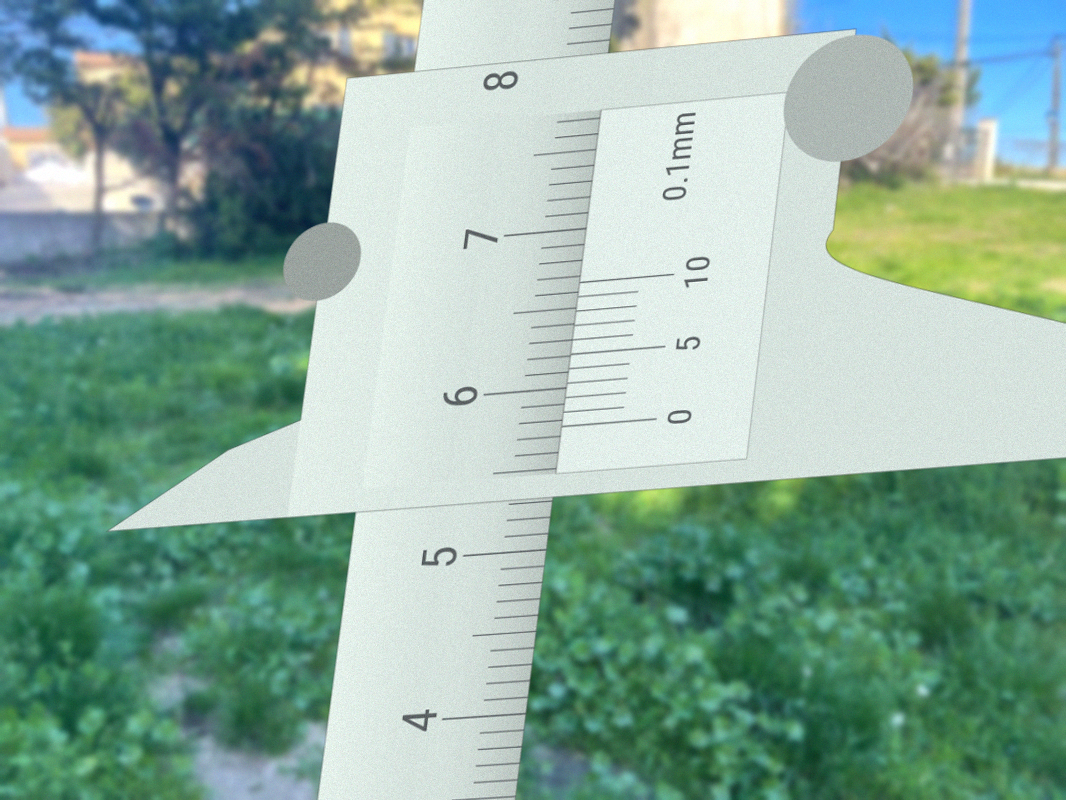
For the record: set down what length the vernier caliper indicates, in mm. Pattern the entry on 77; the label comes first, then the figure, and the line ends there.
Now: 57.6
